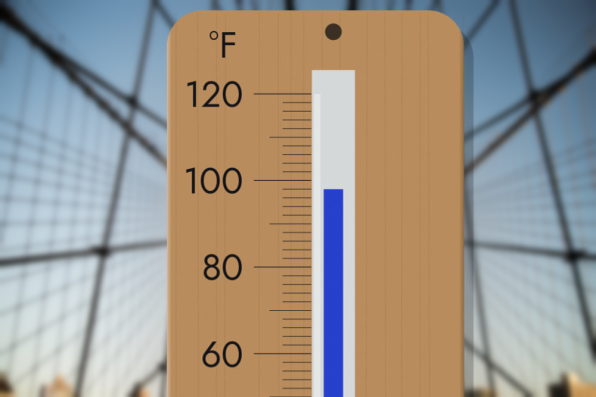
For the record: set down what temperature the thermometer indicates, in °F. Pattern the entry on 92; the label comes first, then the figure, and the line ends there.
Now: 98
